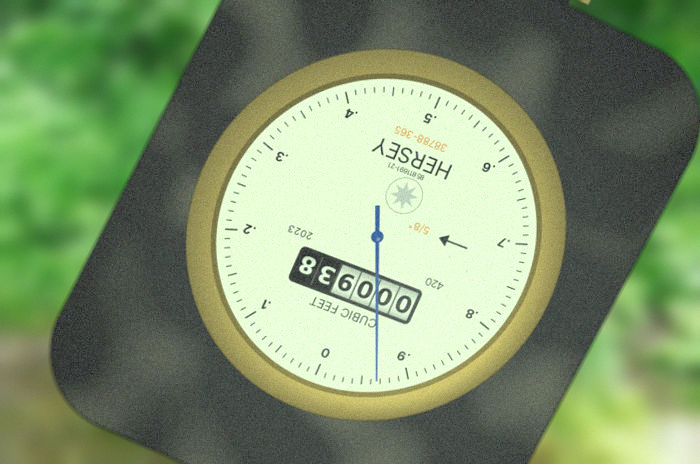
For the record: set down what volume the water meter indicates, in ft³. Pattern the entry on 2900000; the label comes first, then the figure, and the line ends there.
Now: 937.93
